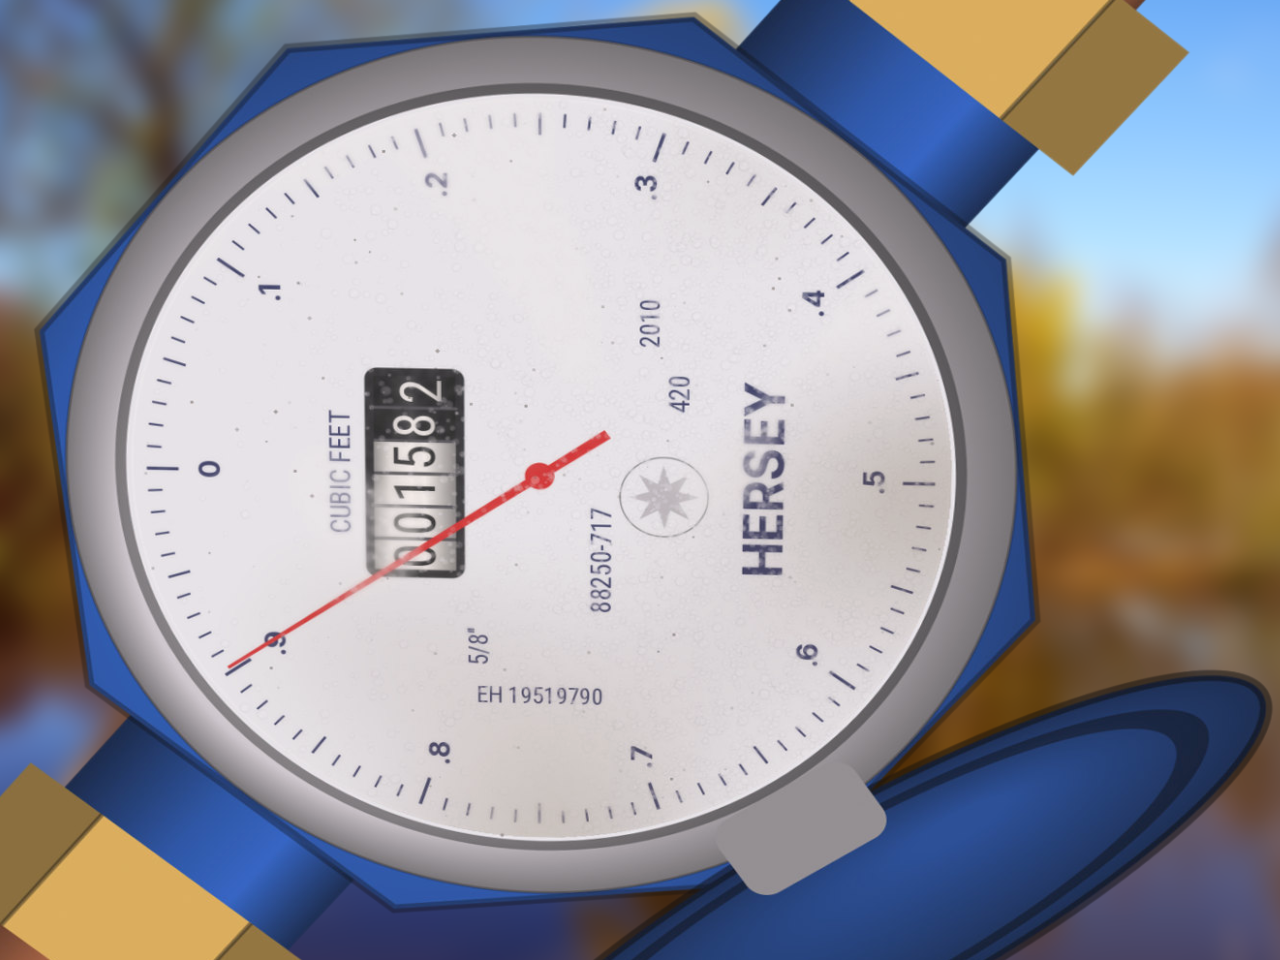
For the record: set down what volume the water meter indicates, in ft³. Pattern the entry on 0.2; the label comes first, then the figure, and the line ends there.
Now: 1581.90
